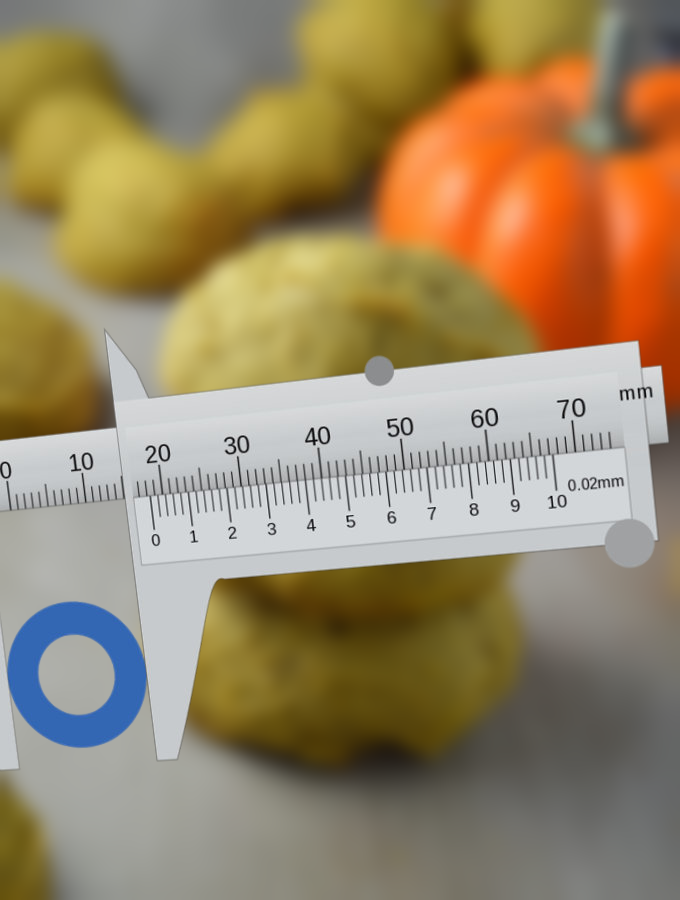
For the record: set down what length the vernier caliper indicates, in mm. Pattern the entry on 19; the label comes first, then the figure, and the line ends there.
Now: 18.4
